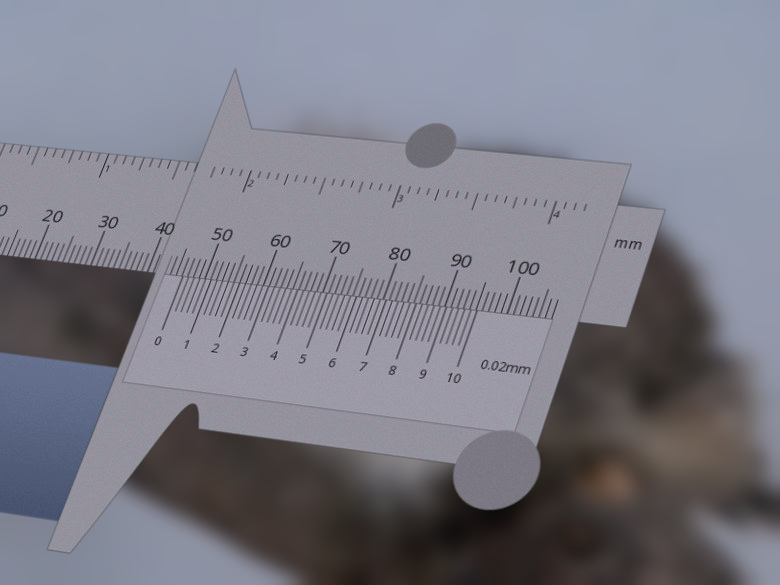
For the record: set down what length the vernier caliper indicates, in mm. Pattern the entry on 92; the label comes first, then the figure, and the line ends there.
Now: 46.2
